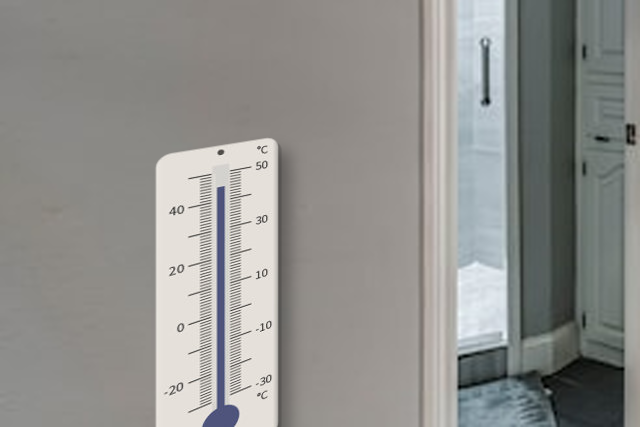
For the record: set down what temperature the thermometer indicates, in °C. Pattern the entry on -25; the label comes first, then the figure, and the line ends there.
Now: 45
